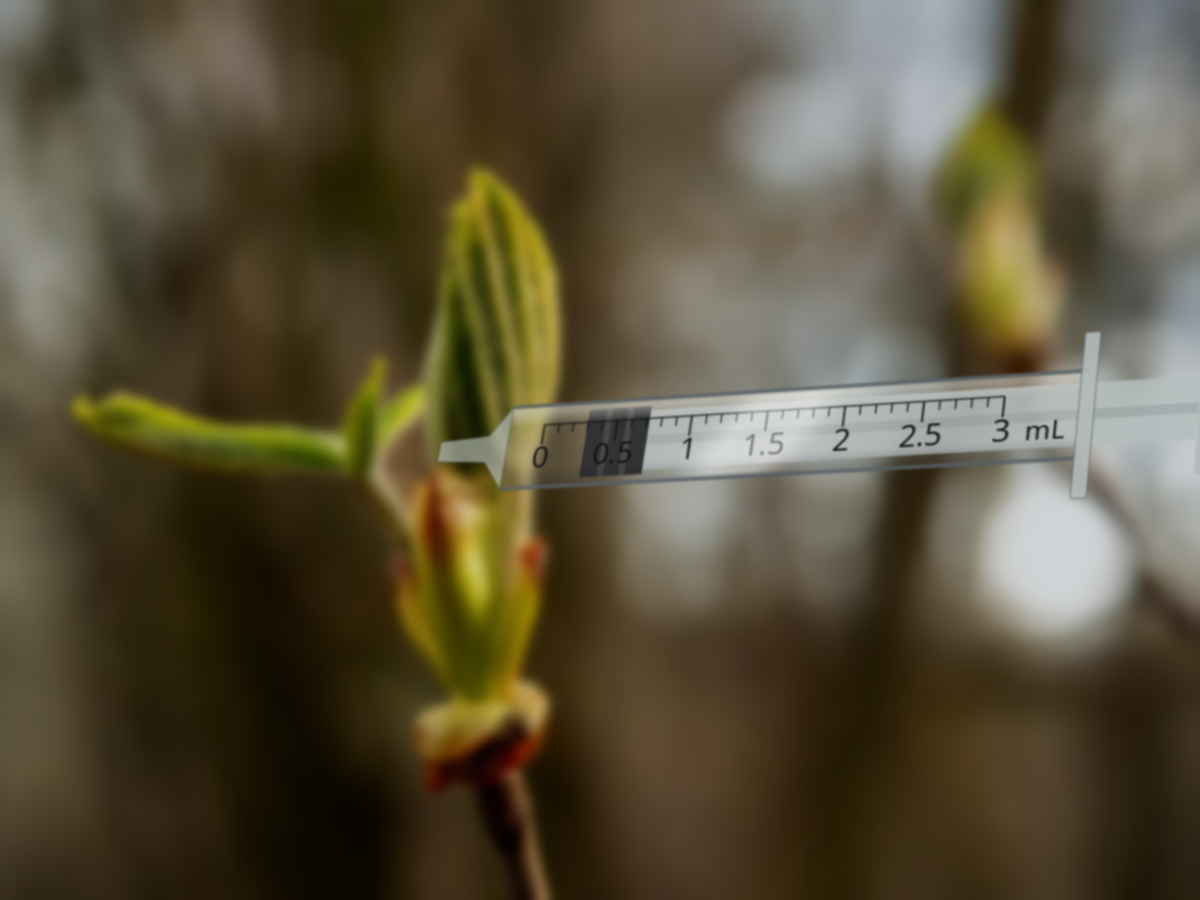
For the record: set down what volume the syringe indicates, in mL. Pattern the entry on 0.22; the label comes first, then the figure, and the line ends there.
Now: 0.3
